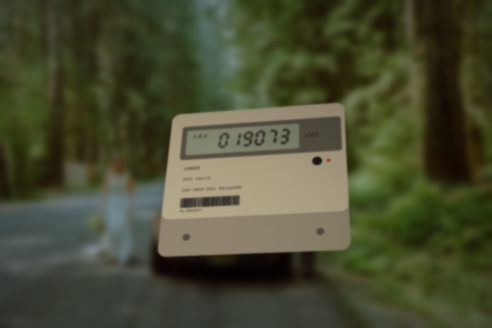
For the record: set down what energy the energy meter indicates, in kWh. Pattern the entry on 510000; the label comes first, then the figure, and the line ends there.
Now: 19073
